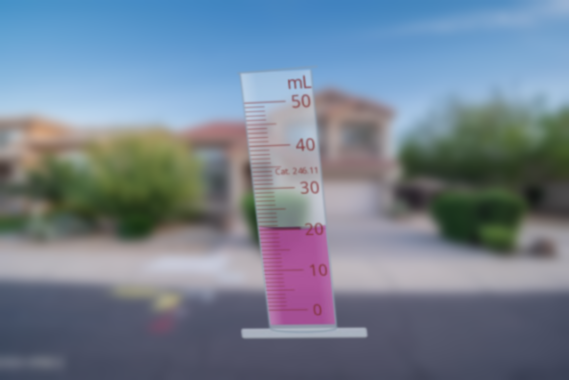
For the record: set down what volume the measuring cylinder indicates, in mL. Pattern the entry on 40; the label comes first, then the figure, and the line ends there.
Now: 20
